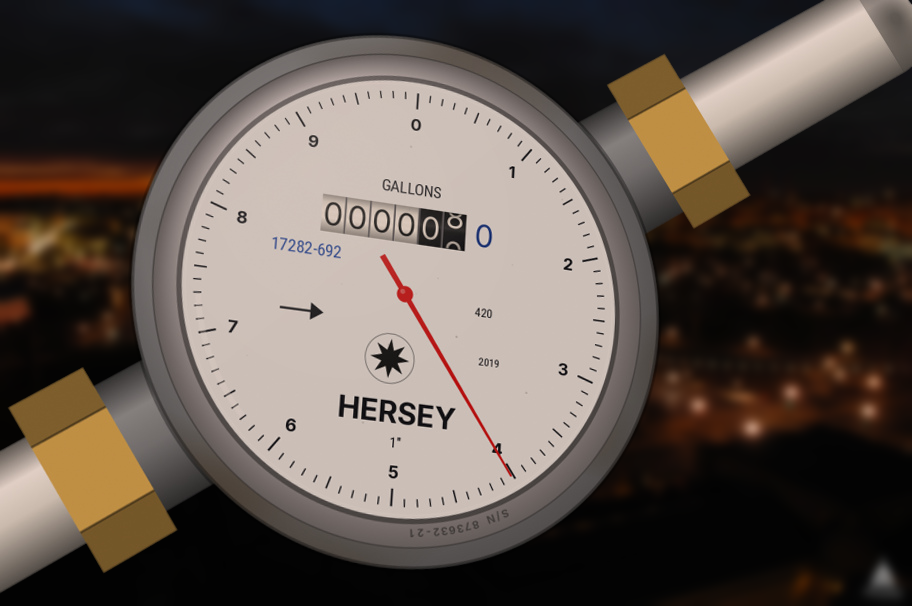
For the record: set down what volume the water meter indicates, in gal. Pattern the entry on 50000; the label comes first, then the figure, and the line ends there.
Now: 84.0
